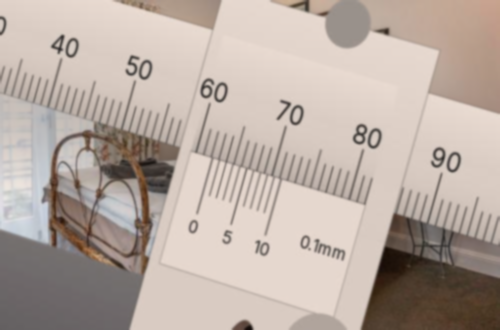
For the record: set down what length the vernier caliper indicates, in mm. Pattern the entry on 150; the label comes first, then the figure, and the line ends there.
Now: 62.2
